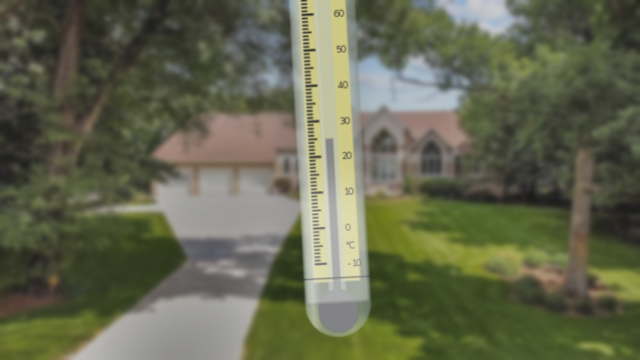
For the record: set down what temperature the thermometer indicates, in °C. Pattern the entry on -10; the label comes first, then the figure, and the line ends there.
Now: 25
